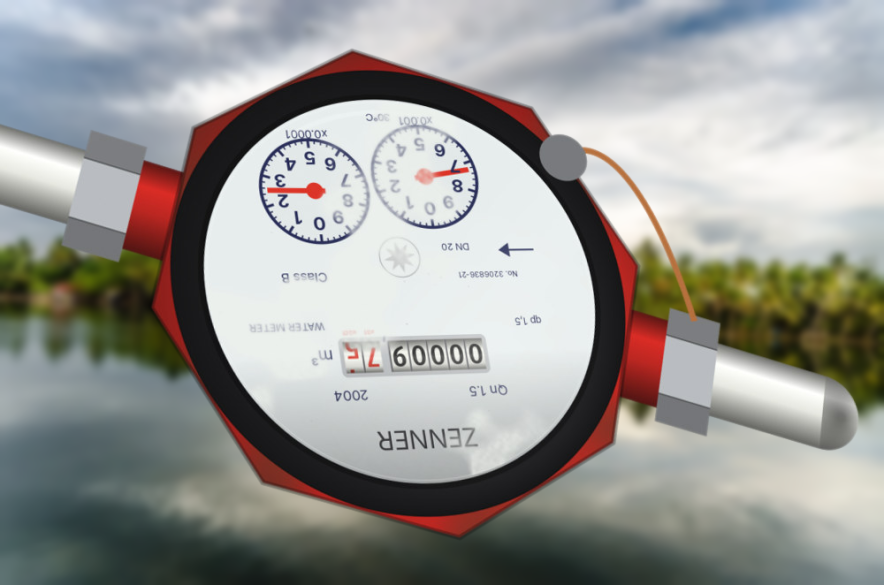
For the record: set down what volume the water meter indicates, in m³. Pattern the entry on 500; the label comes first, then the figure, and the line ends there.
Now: 9.7472
